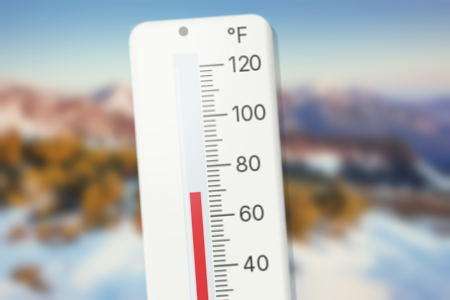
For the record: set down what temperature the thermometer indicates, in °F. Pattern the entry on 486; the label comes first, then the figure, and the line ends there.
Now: 70
